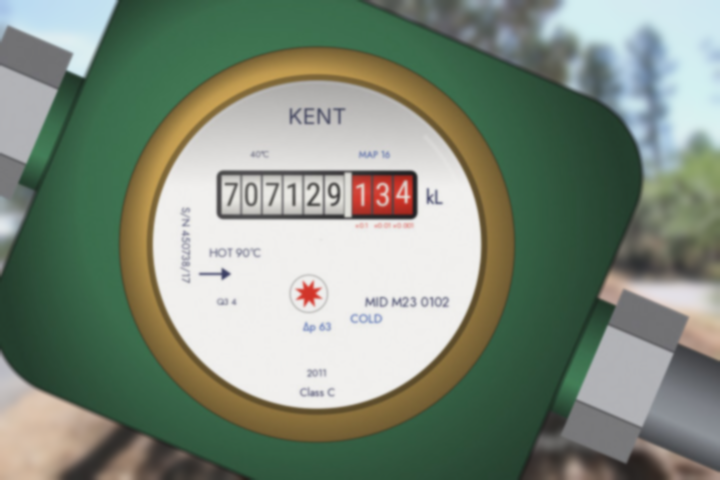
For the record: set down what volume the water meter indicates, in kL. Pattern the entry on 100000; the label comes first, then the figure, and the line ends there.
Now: 707129.134
